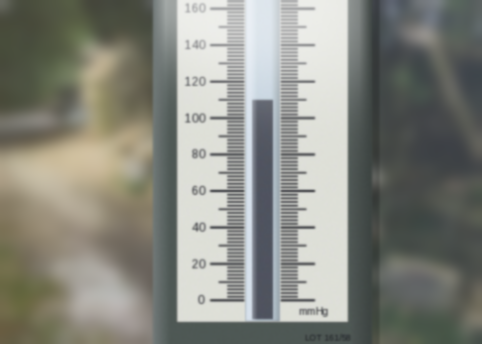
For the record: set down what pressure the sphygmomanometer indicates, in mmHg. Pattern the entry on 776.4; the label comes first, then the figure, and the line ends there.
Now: 110
